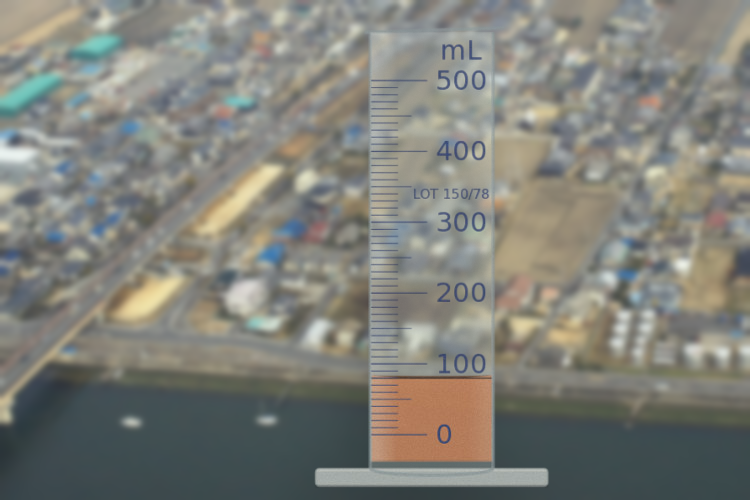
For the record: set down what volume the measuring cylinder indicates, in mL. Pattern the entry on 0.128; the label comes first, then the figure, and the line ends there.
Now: 80
